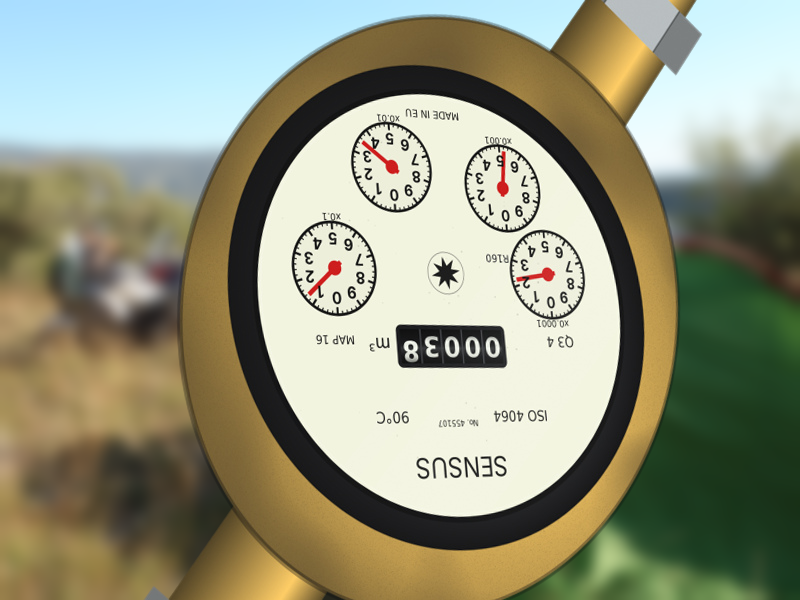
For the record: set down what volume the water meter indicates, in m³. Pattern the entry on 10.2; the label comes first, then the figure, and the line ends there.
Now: 38.1352
